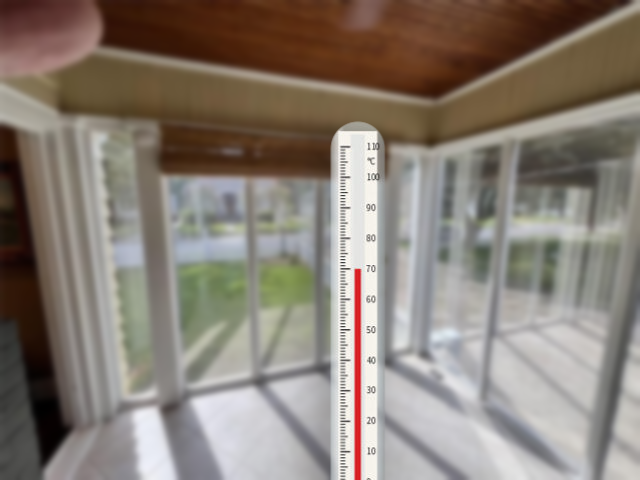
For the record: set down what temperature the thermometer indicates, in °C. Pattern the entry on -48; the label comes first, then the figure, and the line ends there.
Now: 70
